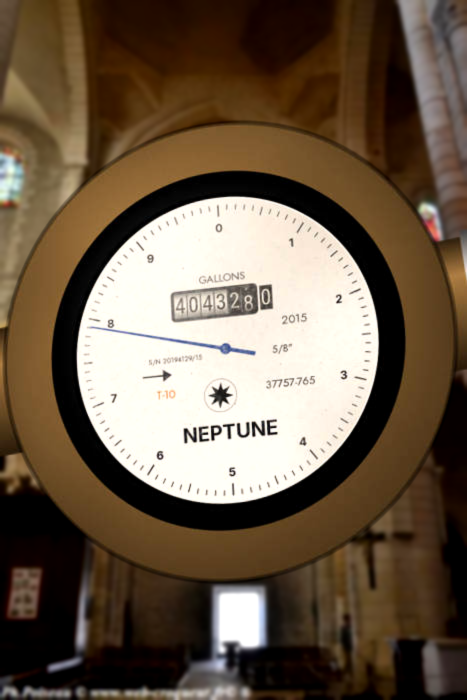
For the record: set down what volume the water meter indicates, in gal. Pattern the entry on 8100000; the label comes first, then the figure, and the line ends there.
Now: 4043277.9
